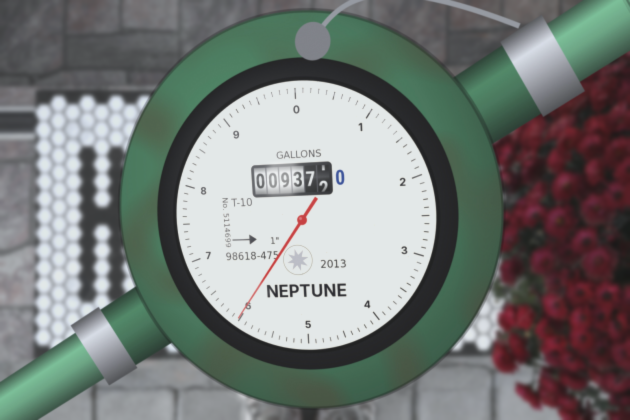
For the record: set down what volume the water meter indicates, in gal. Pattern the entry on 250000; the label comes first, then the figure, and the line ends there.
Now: 93716.0
